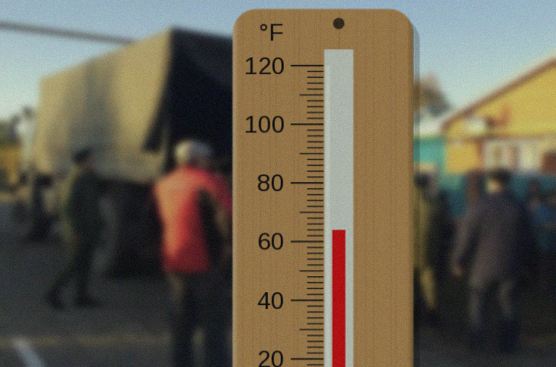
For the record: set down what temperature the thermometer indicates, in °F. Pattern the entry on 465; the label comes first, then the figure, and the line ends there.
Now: 64
